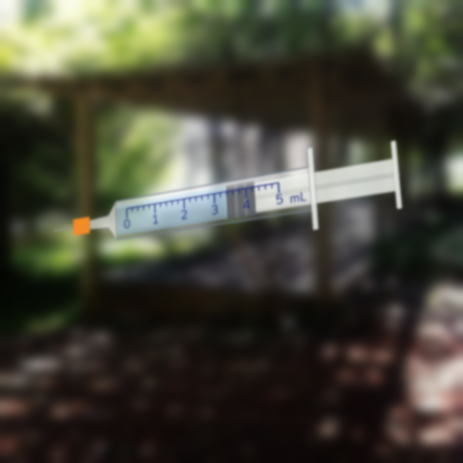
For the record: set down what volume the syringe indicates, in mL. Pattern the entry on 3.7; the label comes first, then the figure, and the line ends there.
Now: 3.4
